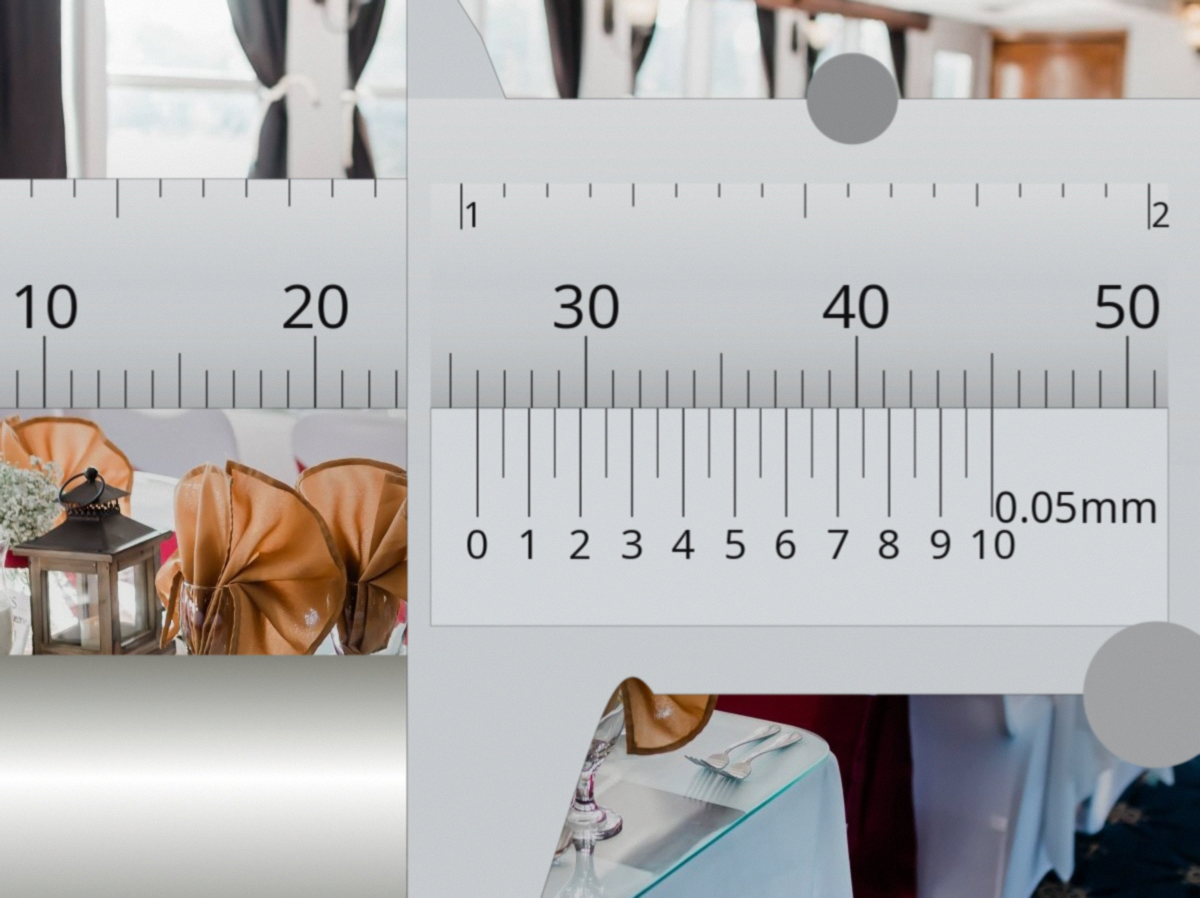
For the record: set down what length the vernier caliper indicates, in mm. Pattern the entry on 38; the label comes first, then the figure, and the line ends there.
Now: 26.0
